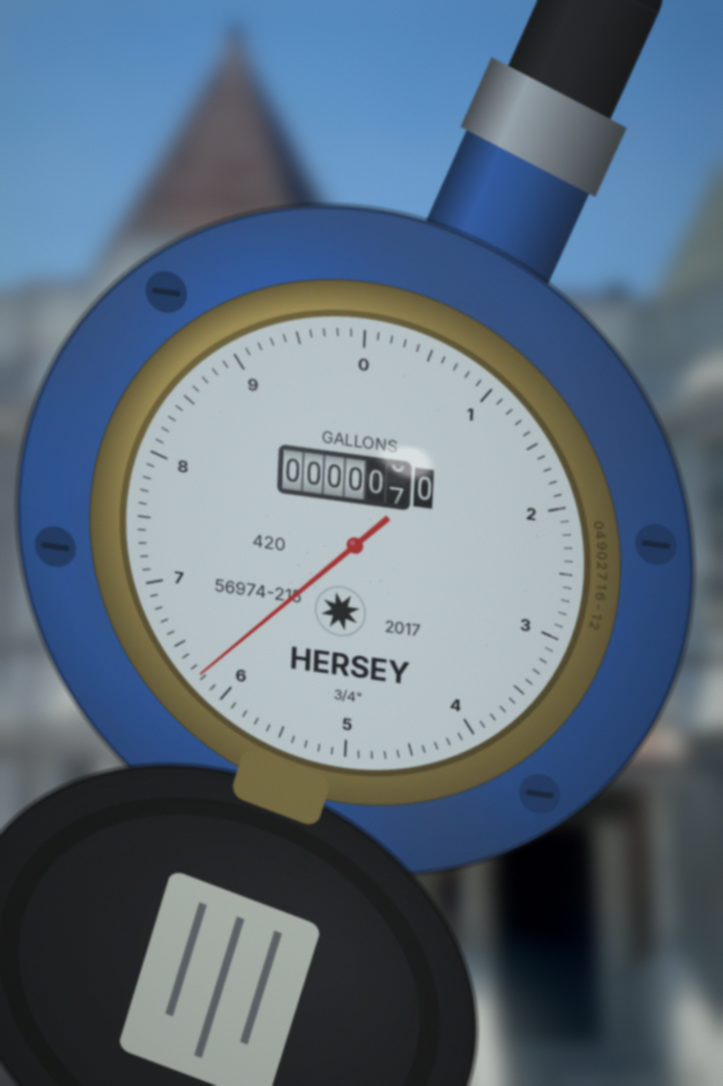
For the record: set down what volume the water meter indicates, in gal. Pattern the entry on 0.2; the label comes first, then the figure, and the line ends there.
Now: 66.2
